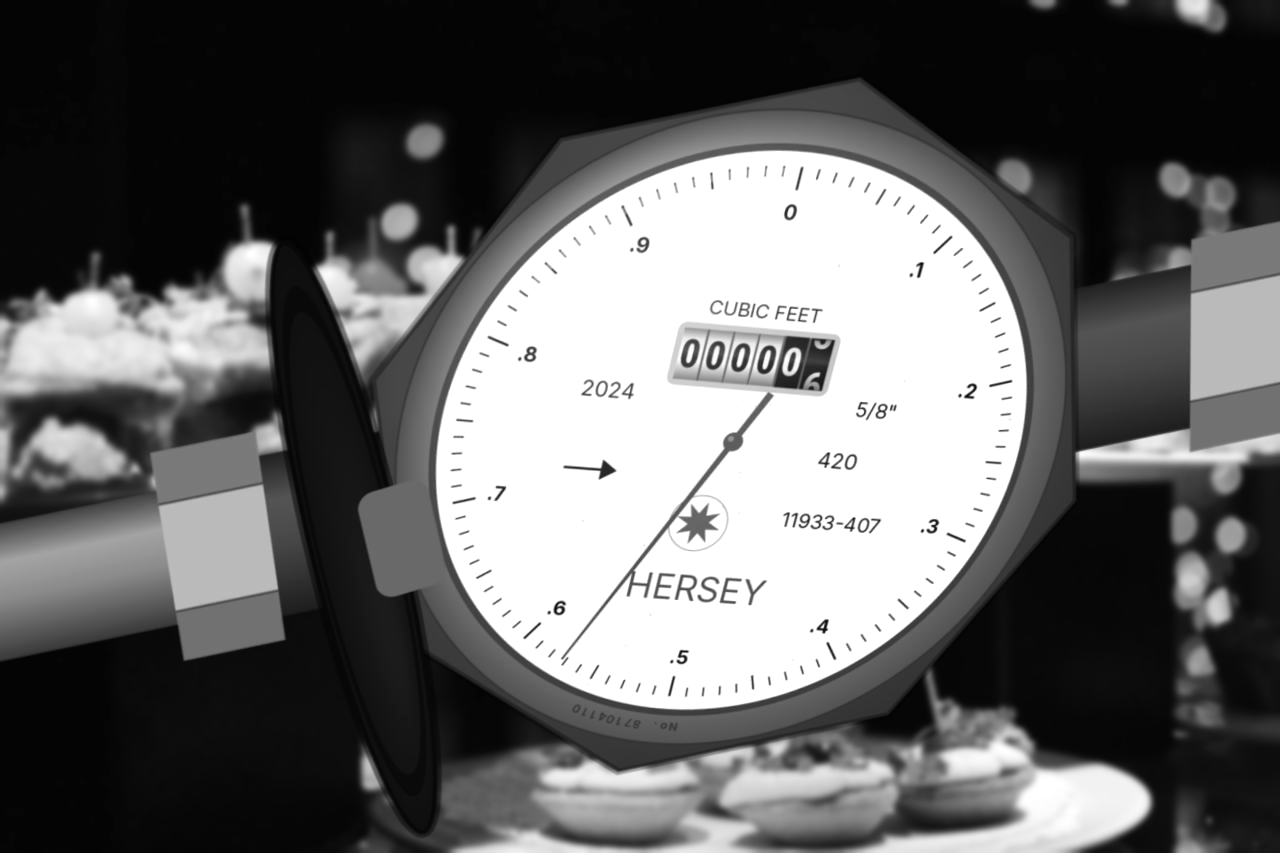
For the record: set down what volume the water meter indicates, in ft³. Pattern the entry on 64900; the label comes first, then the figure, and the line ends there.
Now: 5.57
